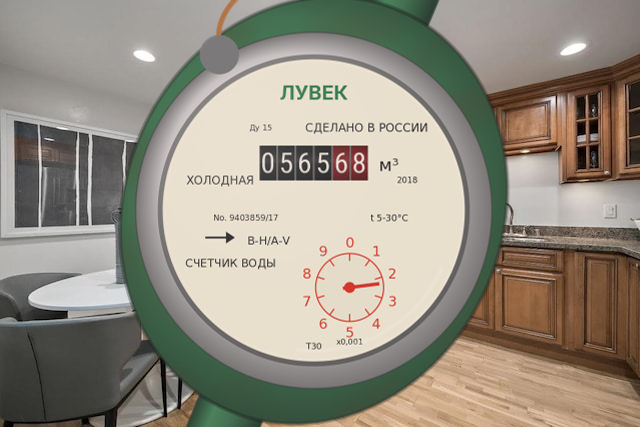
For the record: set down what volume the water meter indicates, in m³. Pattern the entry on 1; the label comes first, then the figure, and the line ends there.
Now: 565.682
